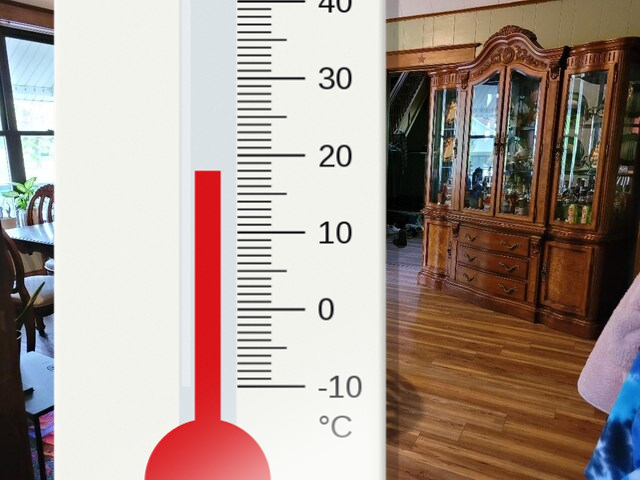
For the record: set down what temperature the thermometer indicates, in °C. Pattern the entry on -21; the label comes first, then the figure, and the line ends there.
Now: 18
